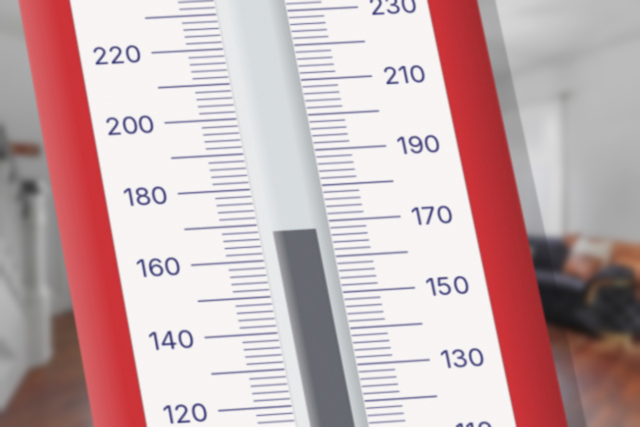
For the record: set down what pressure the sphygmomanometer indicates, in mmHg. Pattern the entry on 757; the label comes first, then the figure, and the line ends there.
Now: 168
